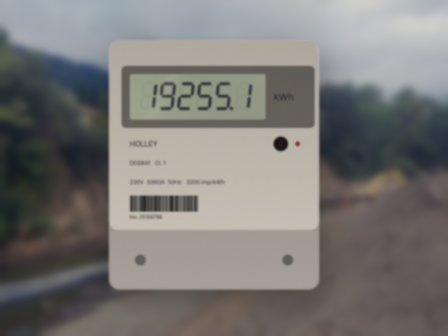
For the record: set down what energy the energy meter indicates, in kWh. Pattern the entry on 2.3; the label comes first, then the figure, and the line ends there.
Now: 19255.1
